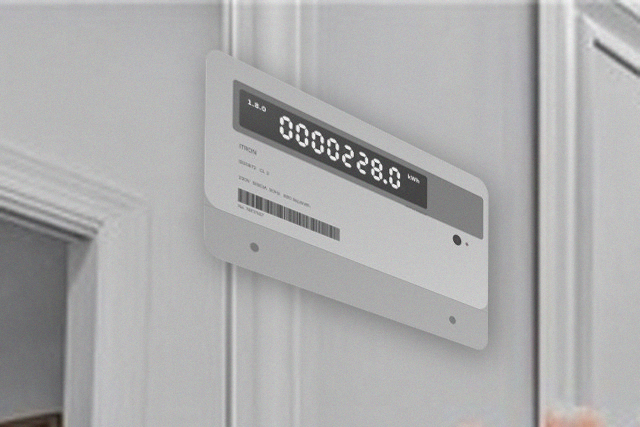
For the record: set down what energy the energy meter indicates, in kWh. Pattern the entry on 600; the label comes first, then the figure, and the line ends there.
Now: 228.0
